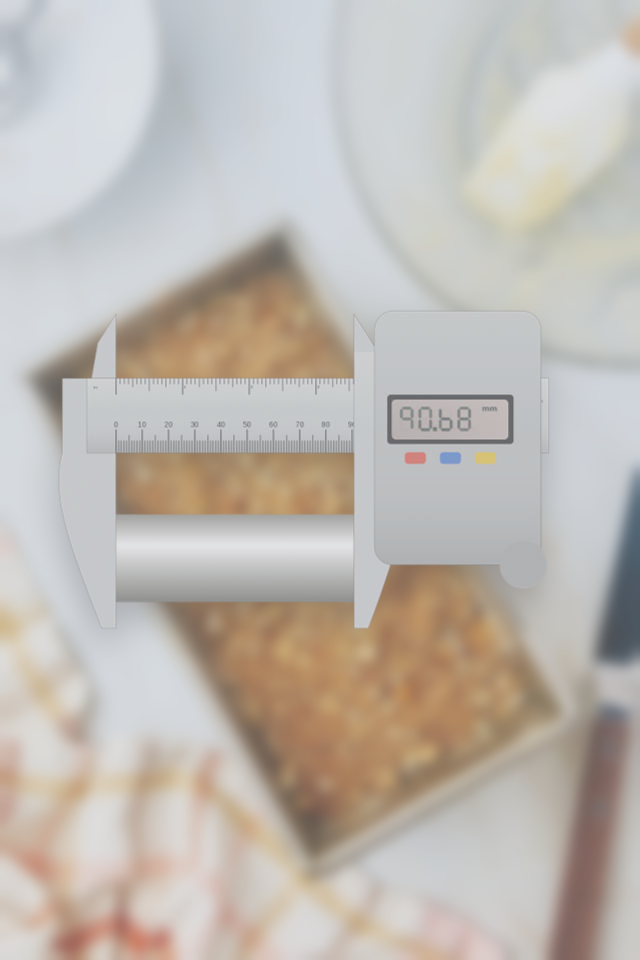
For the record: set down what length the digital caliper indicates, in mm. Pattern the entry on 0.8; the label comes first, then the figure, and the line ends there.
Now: 90.68
